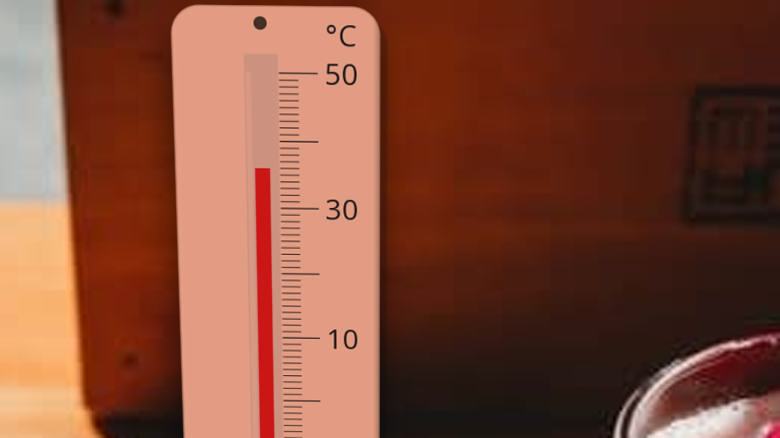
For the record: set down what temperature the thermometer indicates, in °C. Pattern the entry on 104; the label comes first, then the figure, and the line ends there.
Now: 36
